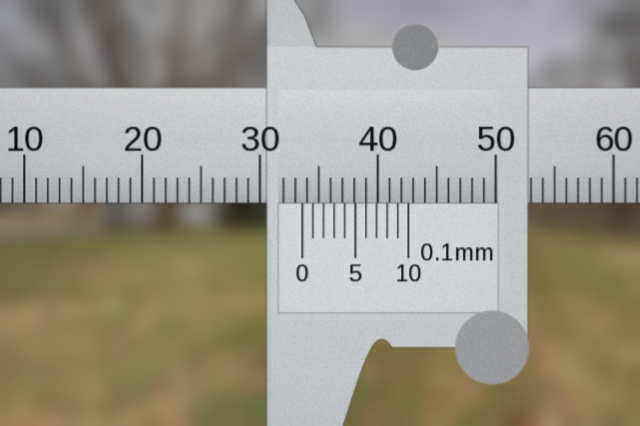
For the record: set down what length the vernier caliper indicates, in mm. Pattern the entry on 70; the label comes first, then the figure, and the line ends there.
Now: 33.6
